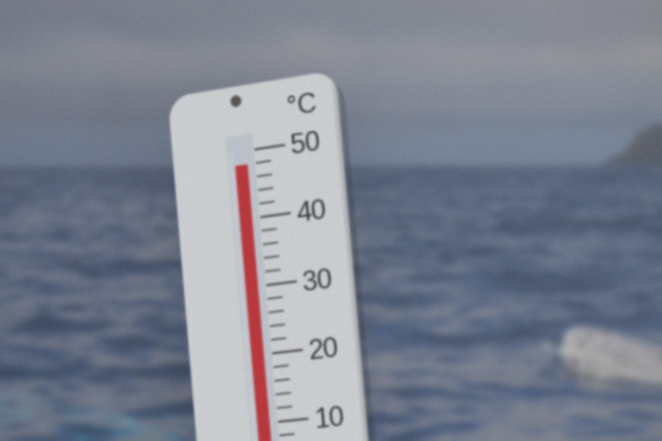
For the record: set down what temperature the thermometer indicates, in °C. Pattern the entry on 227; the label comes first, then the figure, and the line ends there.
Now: 48
